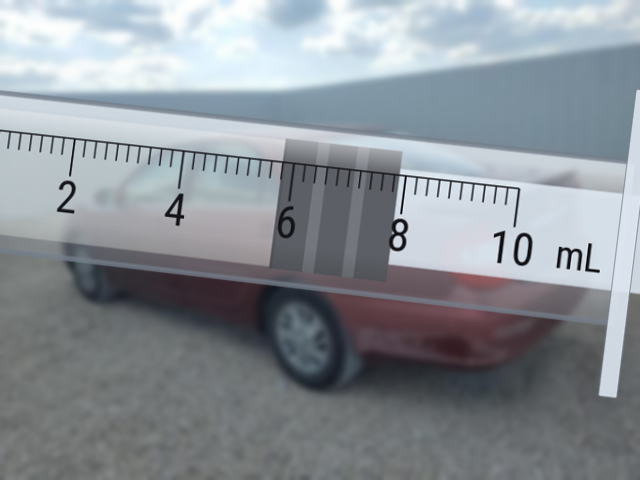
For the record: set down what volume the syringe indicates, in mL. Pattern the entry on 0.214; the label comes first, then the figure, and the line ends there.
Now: 5.8
